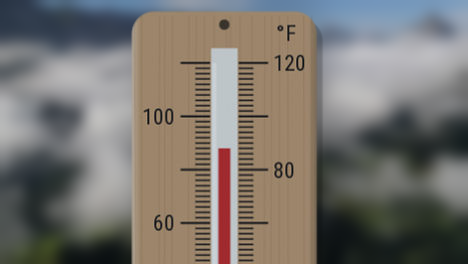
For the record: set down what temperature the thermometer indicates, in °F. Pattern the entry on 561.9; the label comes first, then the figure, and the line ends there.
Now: 88
